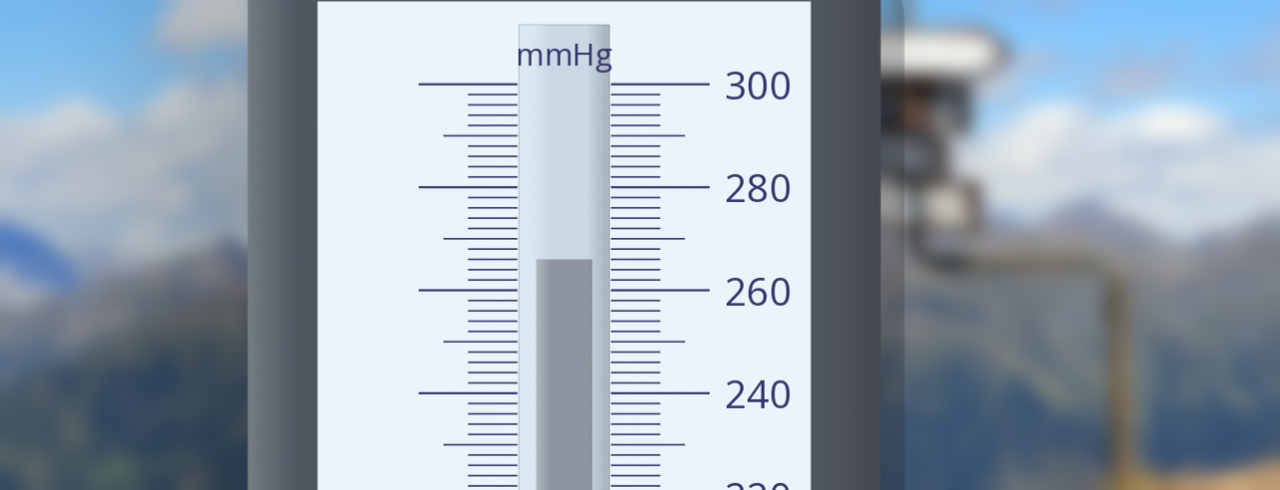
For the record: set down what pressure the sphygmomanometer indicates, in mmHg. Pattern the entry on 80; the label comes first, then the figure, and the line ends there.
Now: 266
